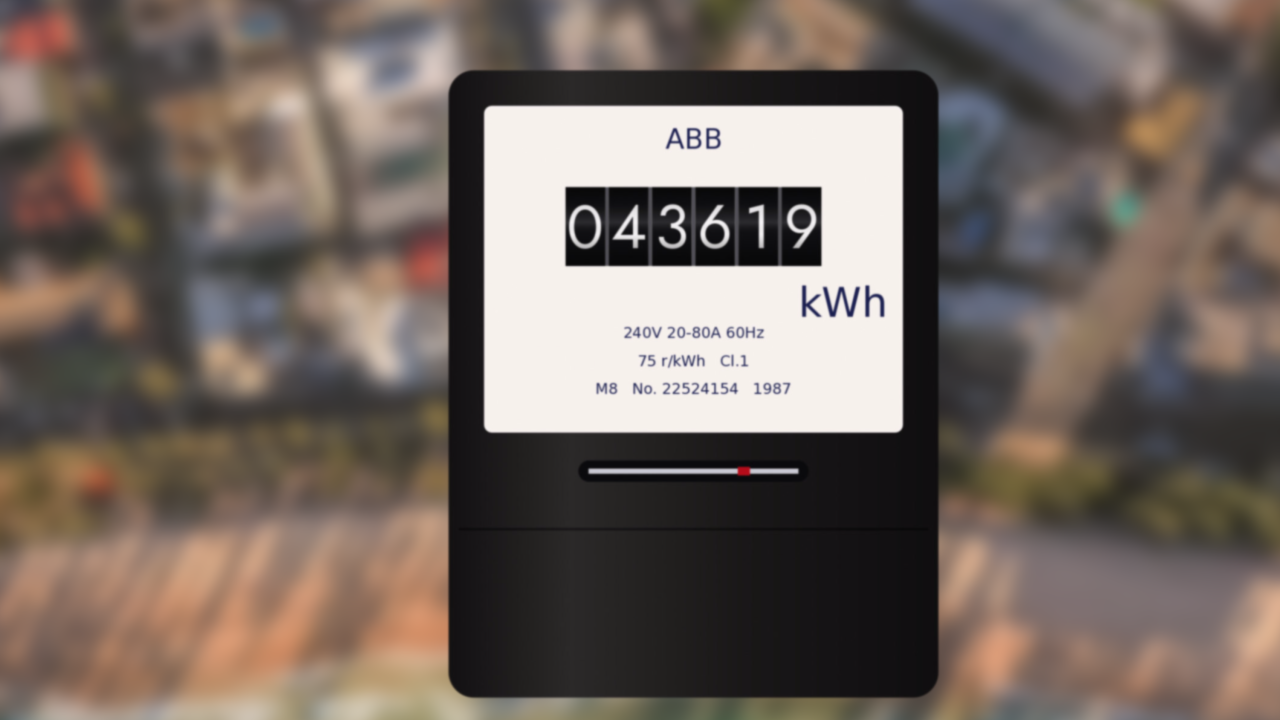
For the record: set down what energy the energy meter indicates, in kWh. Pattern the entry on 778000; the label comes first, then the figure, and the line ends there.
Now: 43619
